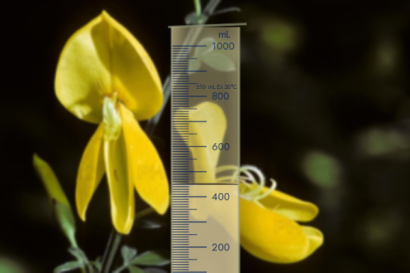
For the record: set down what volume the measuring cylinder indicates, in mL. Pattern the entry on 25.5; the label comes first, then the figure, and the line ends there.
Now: 450
